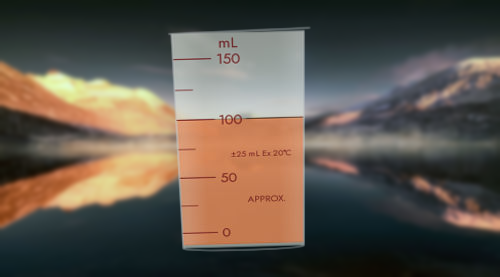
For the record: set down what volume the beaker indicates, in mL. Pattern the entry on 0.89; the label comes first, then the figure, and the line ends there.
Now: 100
